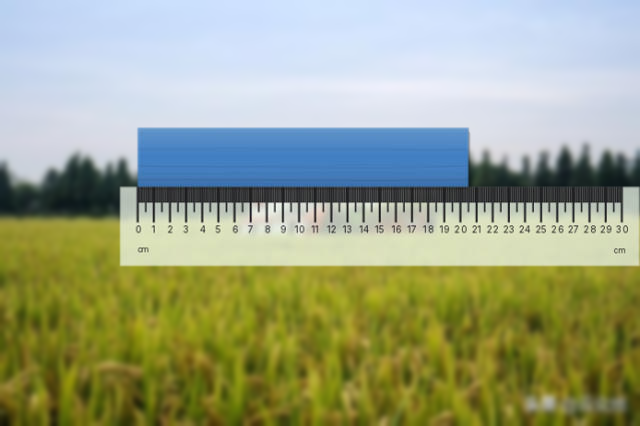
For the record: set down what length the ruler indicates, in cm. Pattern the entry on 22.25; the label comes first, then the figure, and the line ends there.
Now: 20.5
